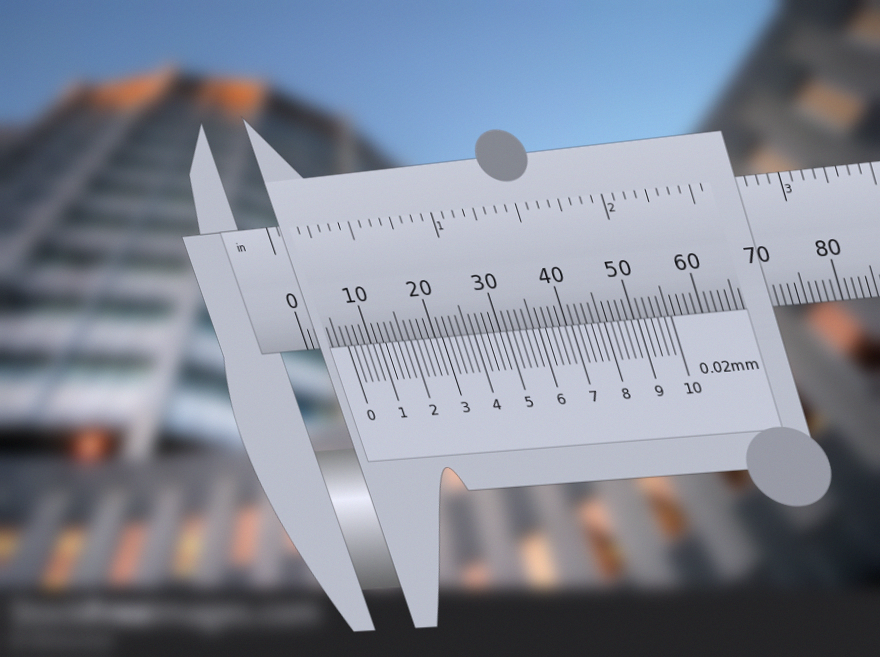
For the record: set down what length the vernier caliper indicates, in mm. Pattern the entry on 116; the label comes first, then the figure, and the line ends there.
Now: 6.4
